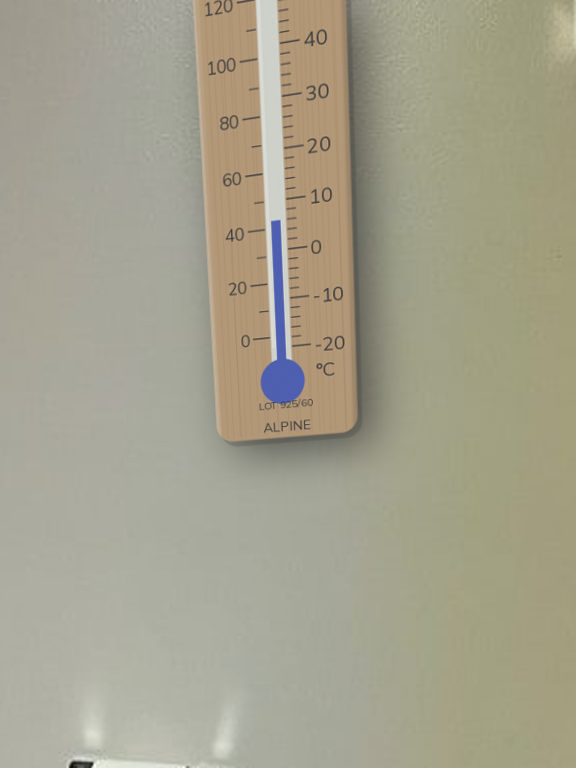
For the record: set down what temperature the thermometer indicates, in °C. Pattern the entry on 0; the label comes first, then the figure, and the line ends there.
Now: 6
